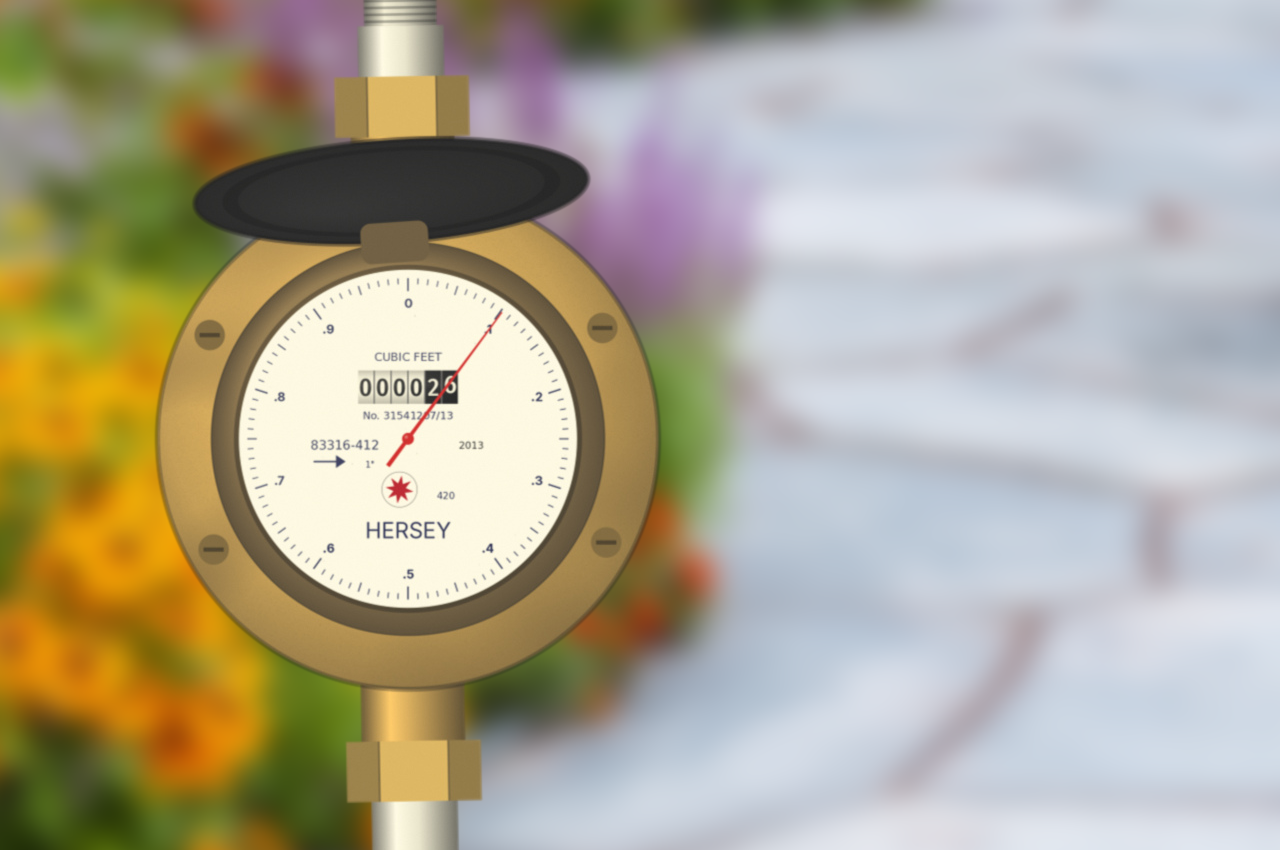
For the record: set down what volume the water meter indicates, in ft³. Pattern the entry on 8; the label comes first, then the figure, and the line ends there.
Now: 26.10
